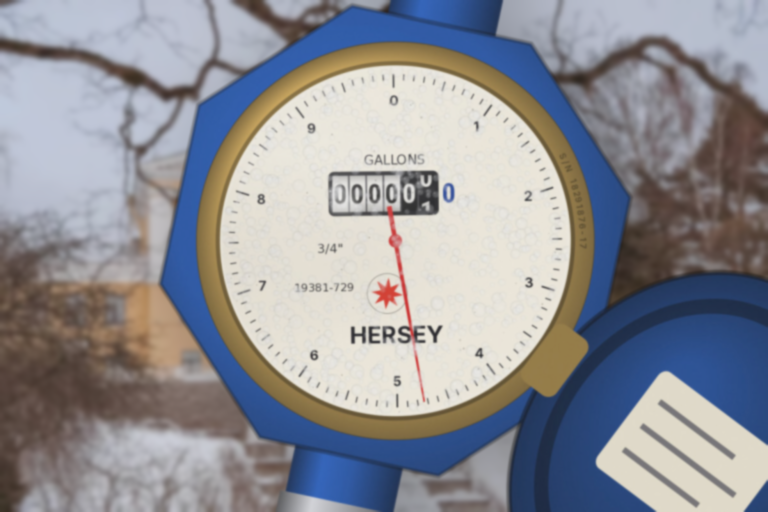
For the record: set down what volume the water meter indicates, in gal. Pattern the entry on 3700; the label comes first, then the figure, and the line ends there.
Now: 4.7
